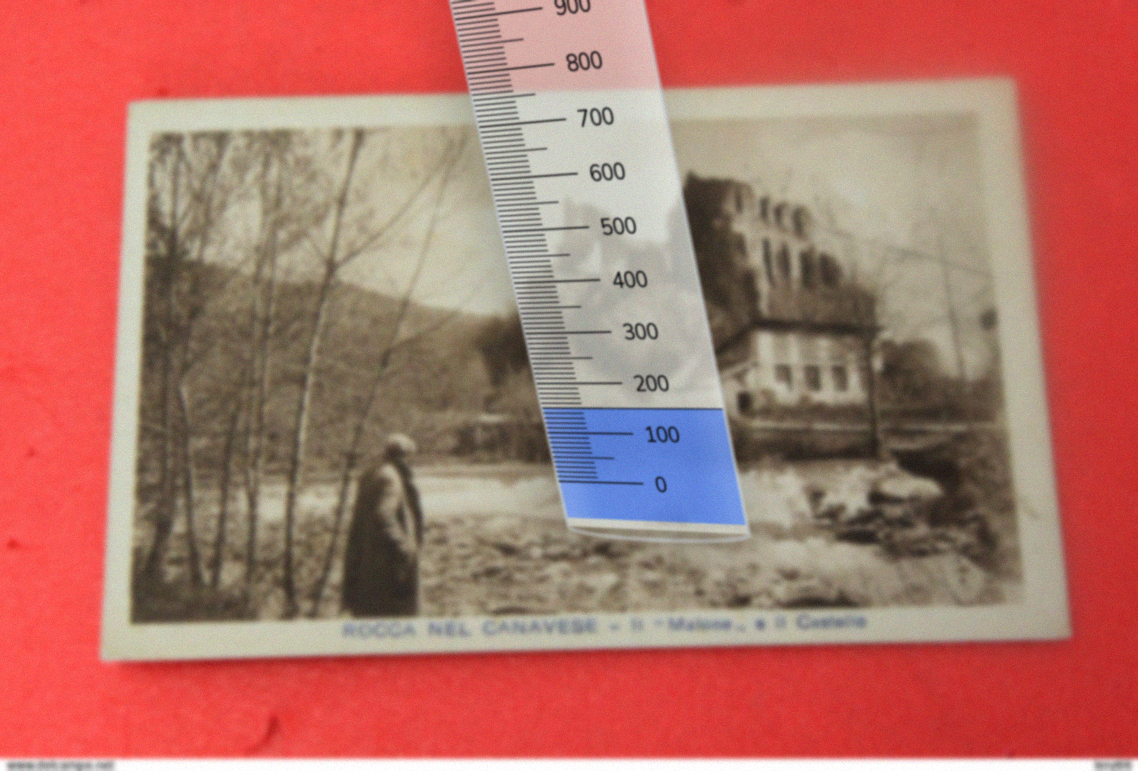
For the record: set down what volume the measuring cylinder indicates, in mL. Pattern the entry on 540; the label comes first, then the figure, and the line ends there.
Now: 150
